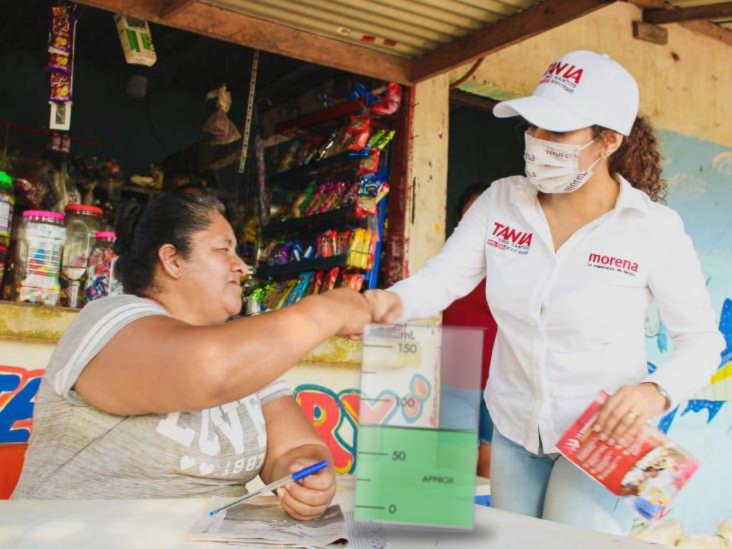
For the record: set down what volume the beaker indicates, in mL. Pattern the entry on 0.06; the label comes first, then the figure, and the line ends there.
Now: 75
